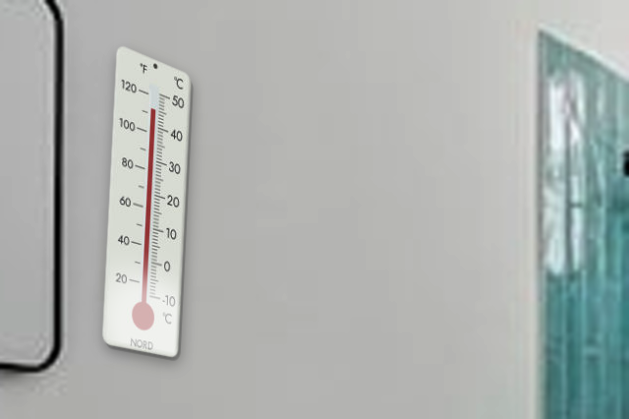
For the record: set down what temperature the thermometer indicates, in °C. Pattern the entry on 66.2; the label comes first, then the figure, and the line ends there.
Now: 45
